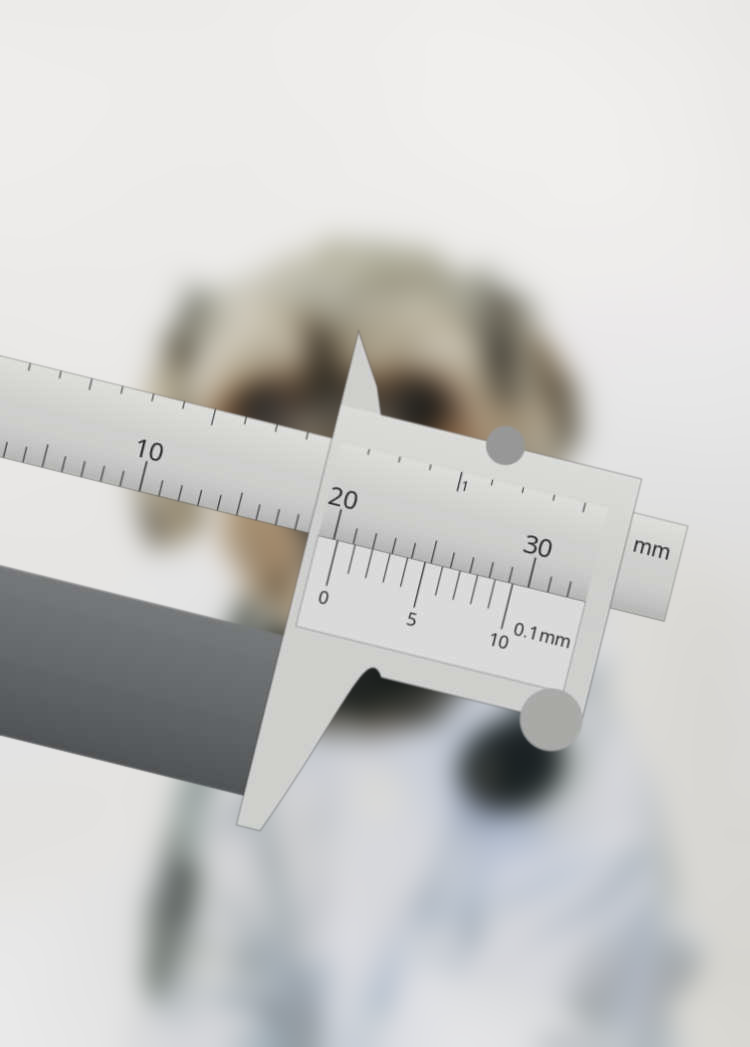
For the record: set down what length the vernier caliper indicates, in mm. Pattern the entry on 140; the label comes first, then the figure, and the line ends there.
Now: 20.2
